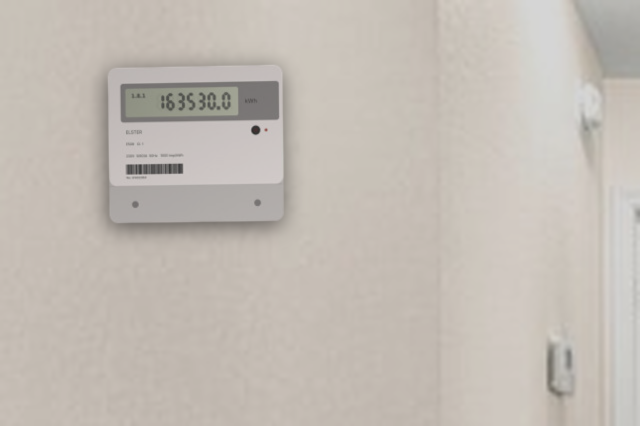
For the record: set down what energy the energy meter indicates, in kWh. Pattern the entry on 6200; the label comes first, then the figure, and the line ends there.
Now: 163530.0
